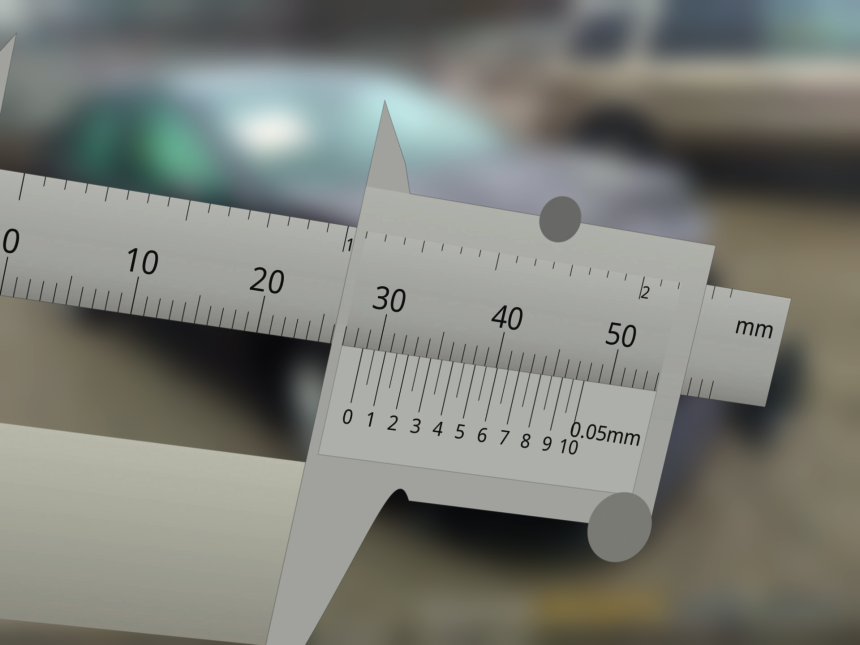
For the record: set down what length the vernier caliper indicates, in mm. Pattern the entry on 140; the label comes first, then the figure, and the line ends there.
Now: 28.7
